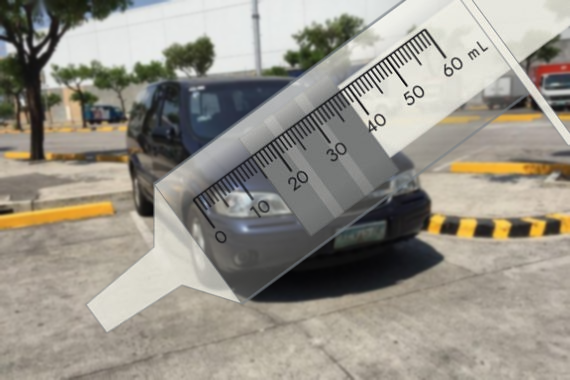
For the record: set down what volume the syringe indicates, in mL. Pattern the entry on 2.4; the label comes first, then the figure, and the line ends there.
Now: 15
